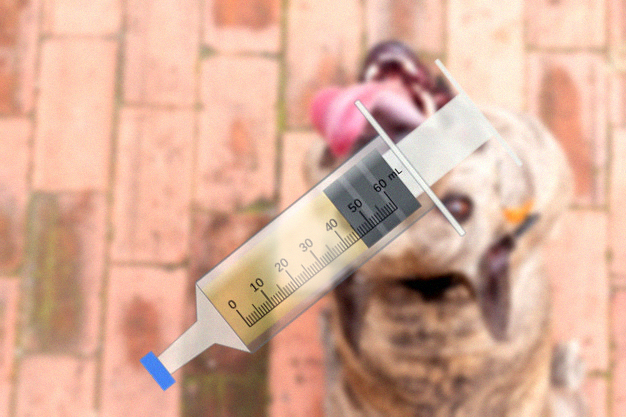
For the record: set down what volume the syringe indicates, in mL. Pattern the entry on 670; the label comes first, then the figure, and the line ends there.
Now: 45
